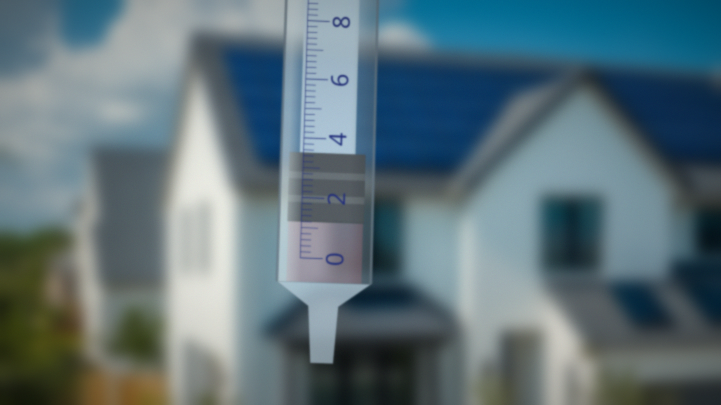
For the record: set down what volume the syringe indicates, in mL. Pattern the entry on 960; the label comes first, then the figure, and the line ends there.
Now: 1.2
